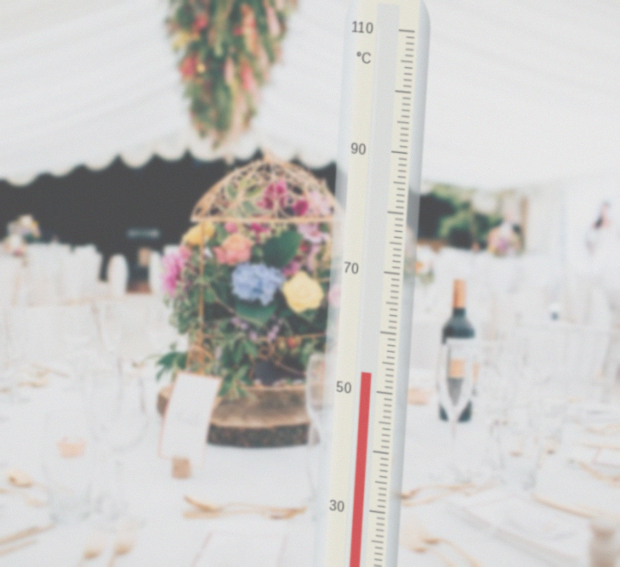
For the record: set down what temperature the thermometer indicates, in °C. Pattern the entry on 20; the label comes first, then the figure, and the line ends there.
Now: 53
